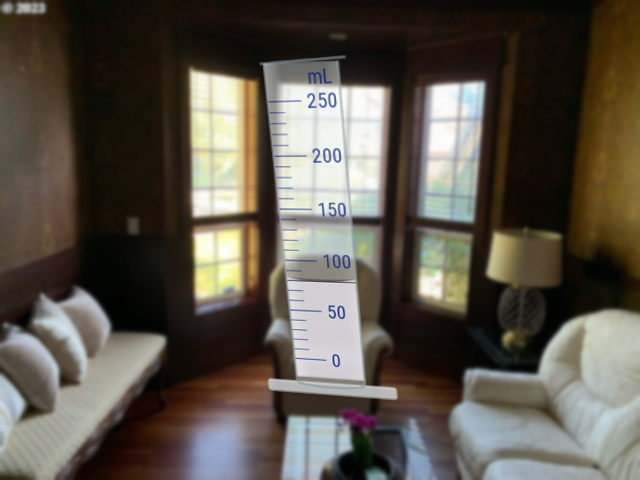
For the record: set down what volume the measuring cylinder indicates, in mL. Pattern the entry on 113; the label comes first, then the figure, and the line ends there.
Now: 80
